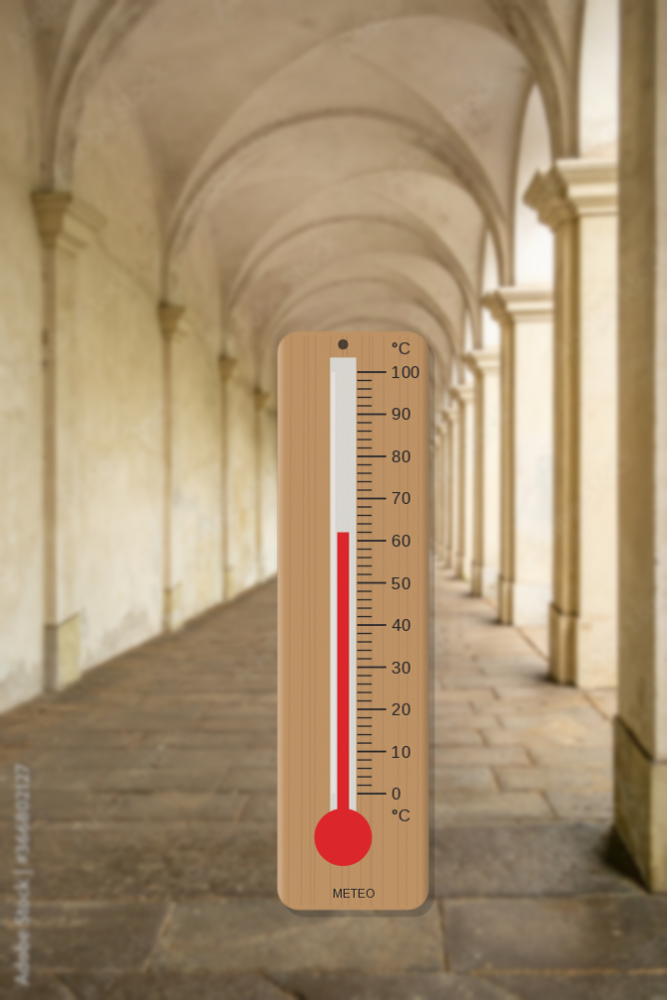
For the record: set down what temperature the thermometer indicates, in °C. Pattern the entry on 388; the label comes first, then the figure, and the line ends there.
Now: 62
